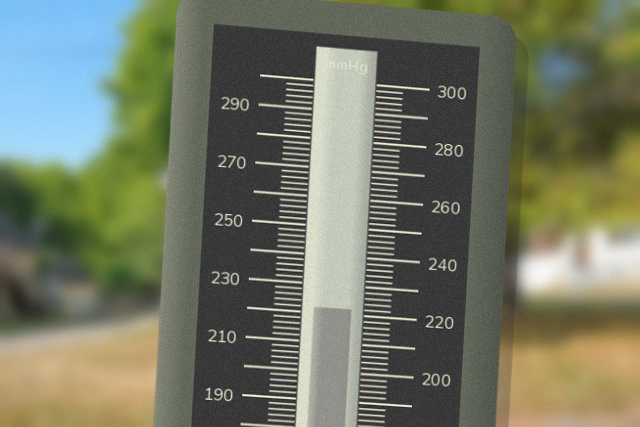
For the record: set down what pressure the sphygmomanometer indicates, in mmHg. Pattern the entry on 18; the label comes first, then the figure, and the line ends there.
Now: 222
